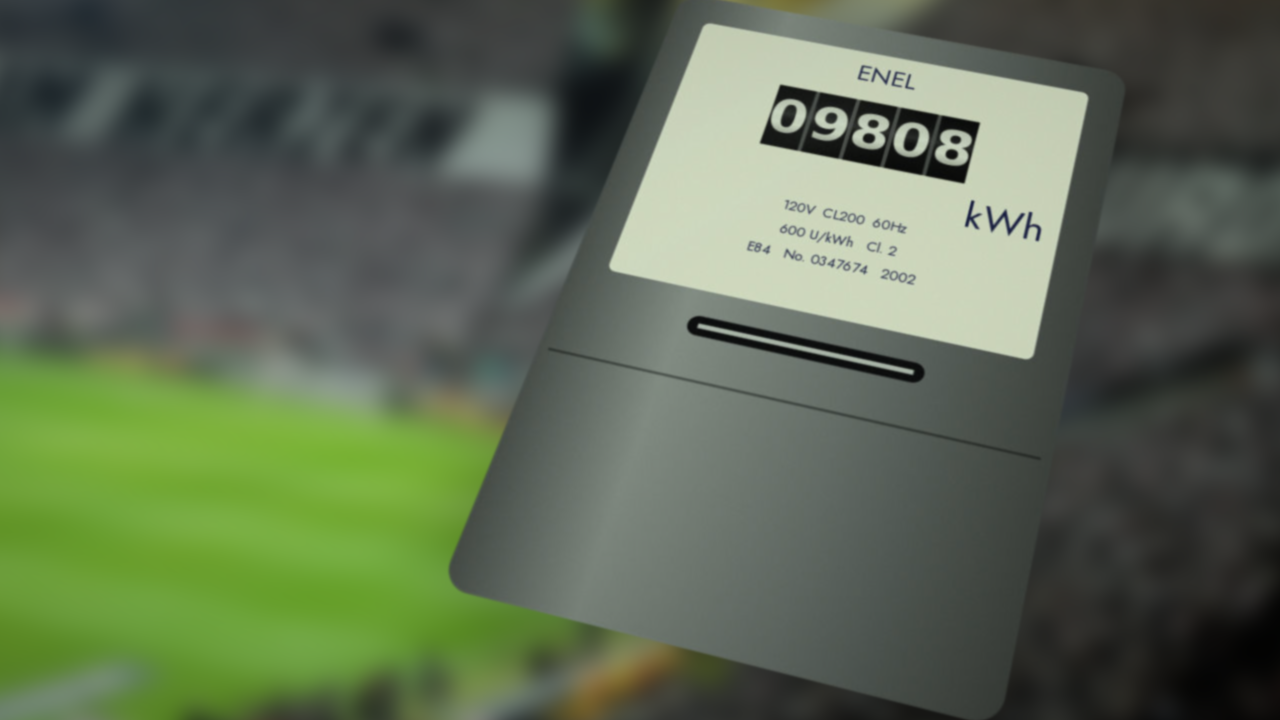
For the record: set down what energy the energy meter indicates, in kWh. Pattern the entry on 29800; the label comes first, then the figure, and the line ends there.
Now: 9808
